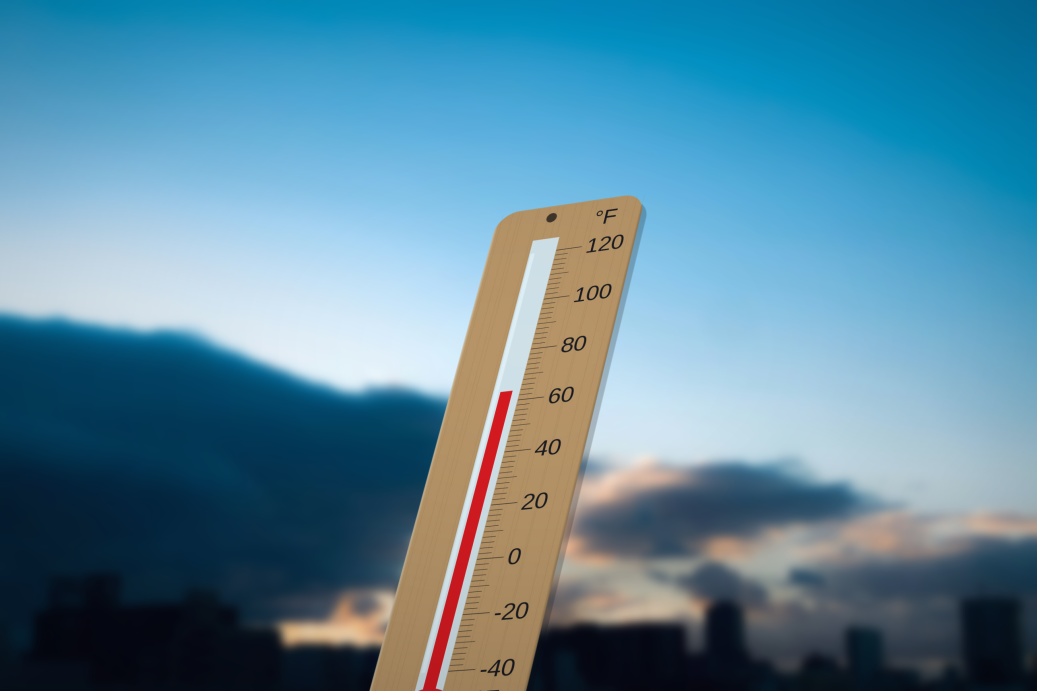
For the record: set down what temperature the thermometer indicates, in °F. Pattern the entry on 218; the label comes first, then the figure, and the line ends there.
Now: 64
